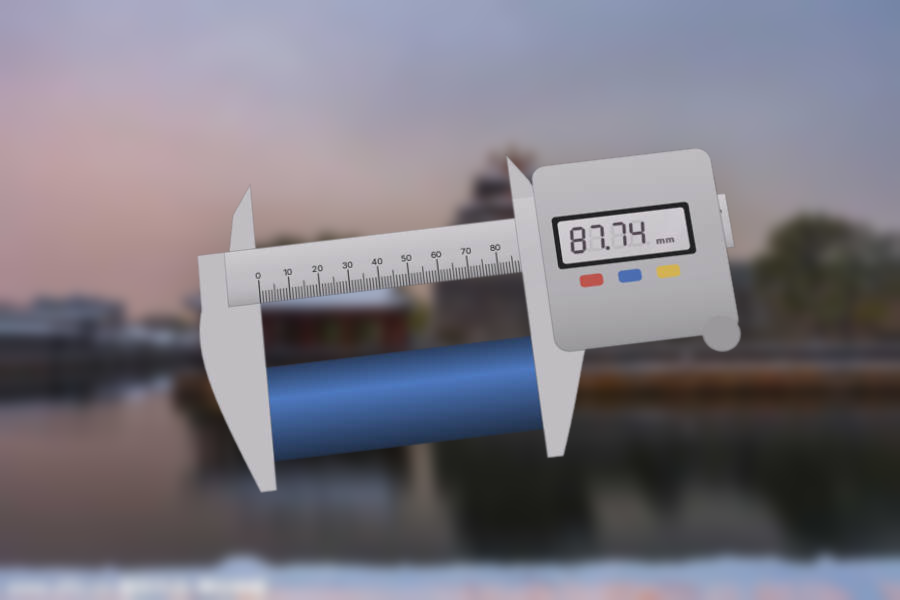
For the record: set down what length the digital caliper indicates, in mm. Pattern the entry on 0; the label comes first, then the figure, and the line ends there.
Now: 87.74
